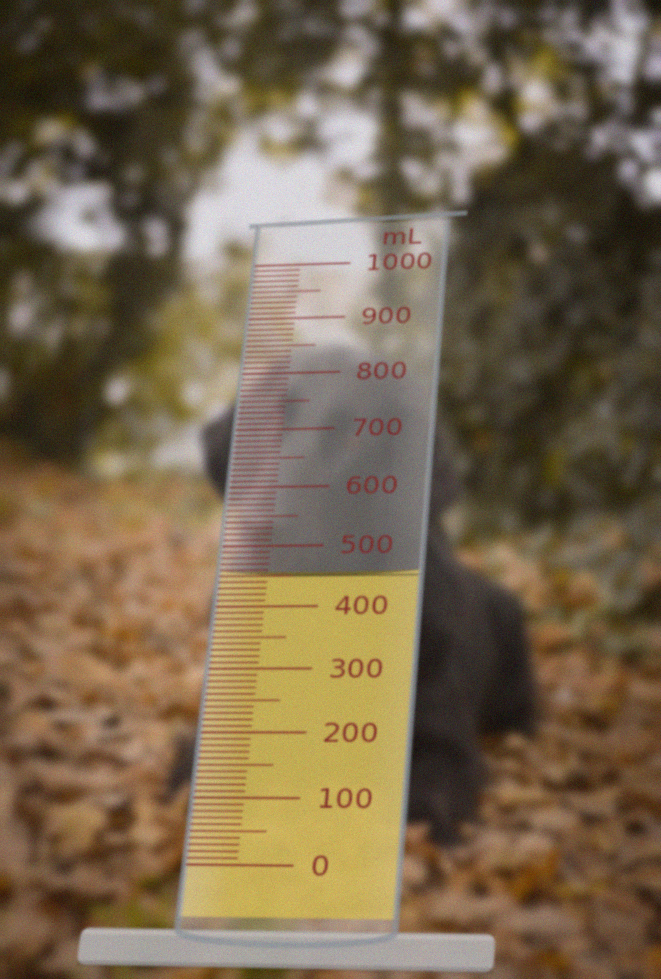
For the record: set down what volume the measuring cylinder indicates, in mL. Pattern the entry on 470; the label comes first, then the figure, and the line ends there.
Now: 450
